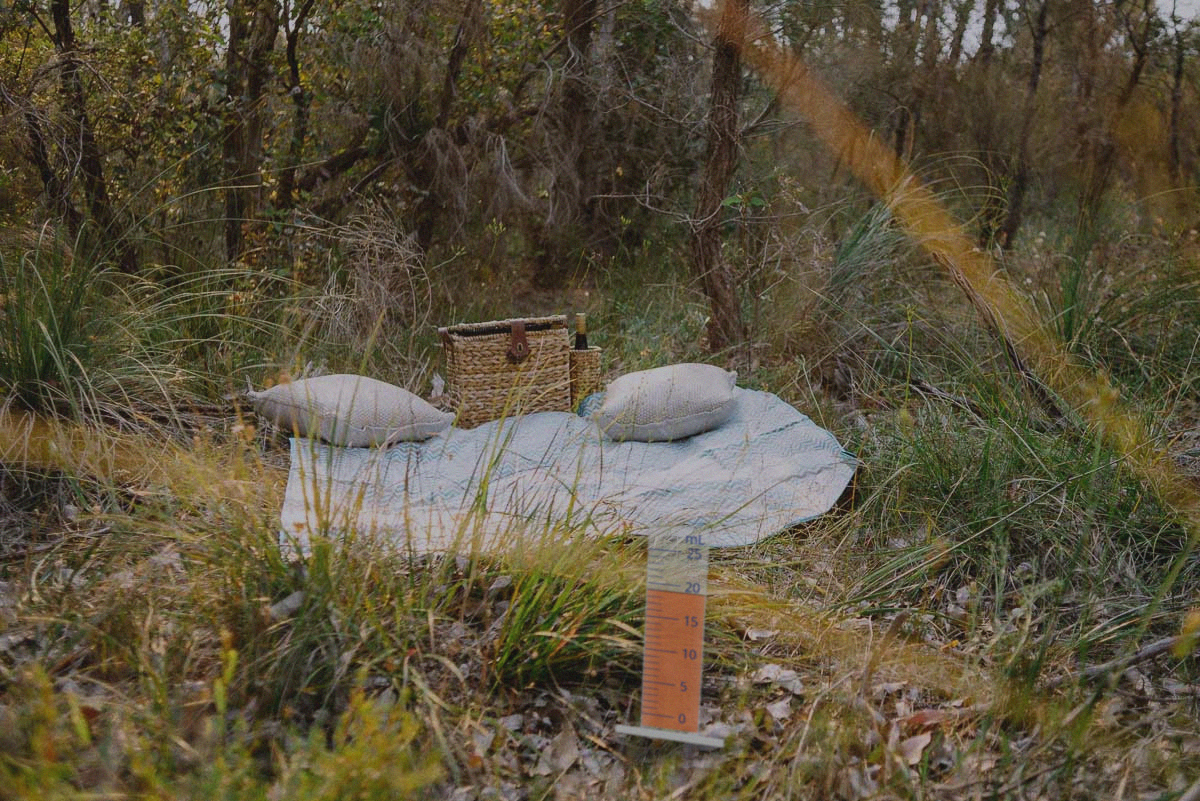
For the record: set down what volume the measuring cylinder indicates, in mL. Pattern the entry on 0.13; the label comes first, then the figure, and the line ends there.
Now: 19
